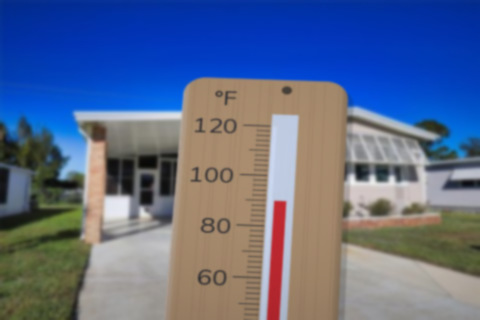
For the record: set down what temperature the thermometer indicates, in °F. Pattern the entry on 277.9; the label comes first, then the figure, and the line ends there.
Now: 90
